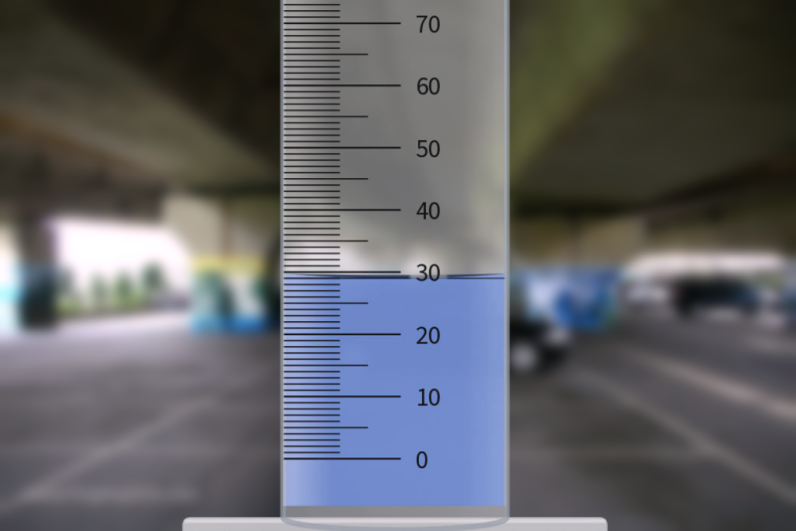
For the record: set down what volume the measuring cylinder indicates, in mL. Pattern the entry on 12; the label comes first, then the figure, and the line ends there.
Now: 29
